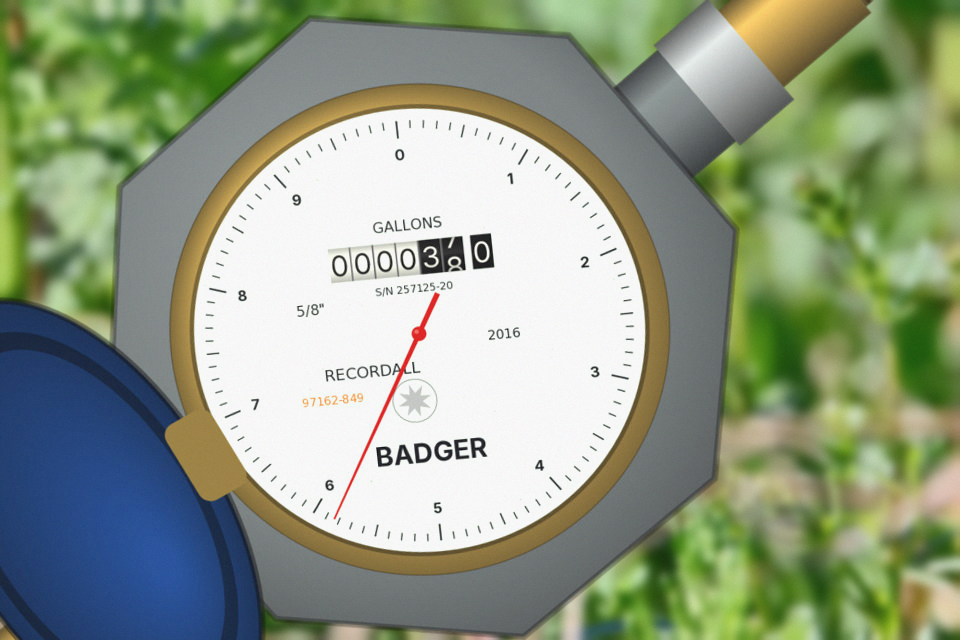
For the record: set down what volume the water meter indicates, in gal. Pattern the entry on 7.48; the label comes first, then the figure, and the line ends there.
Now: 375.8
